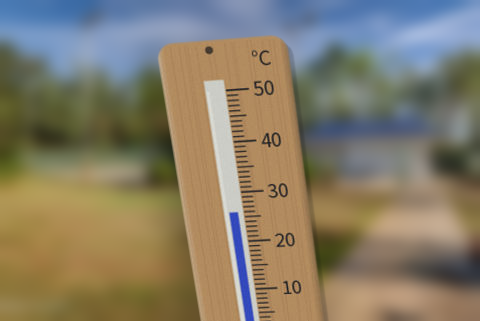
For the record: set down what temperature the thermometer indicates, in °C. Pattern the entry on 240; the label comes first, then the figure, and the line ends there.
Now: 26
